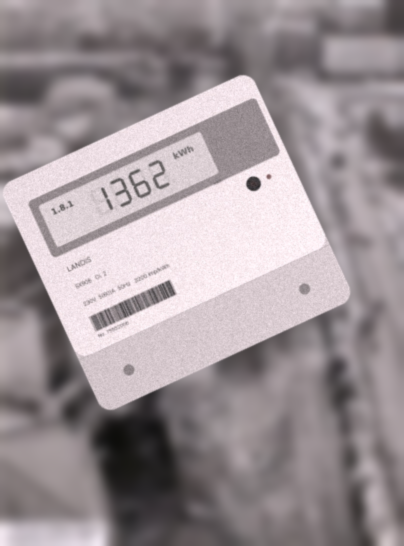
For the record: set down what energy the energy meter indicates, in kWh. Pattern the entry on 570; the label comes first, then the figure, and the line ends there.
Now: 1362
